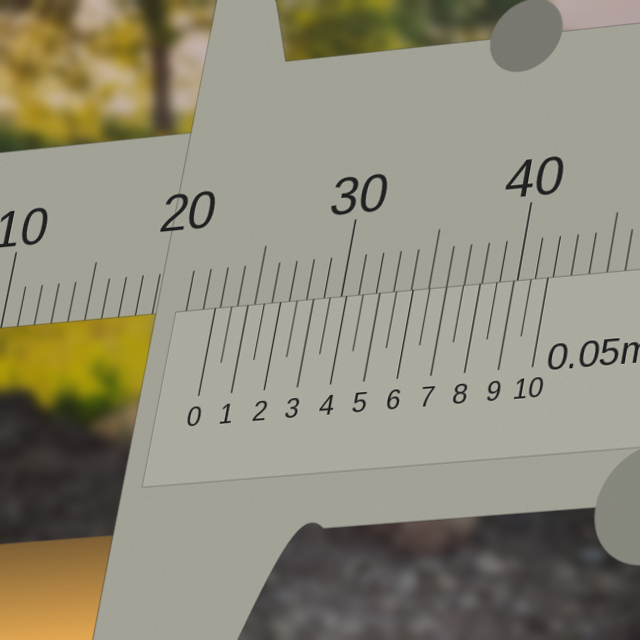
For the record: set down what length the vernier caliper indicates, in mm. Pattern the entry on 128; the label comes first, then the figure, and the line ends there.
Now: 22.7
